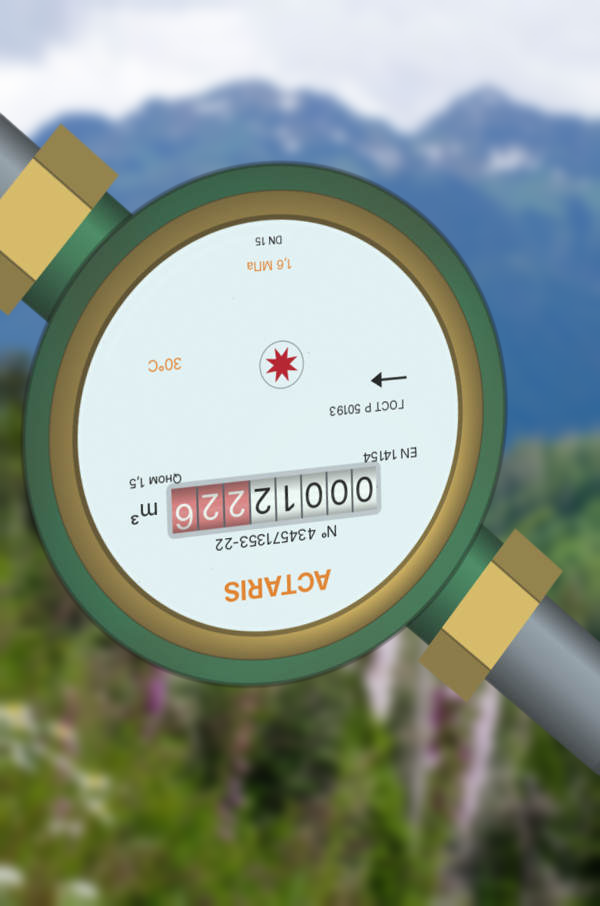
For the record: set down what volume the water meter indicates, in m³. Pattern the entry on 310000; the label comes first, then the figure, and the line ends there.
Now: 12.226
